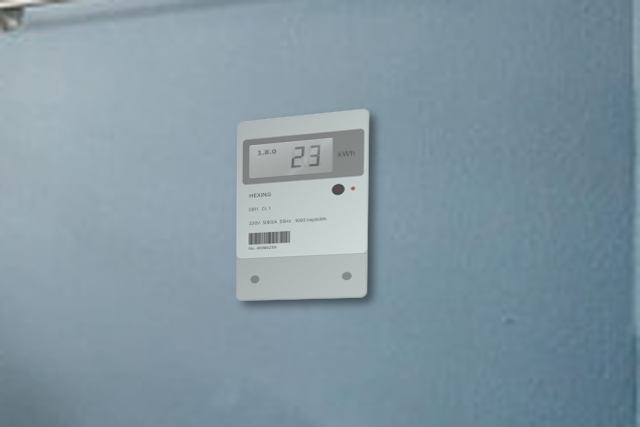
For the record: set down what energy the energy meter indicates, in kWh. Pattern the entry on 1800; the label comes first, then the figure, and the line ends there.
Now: 23
